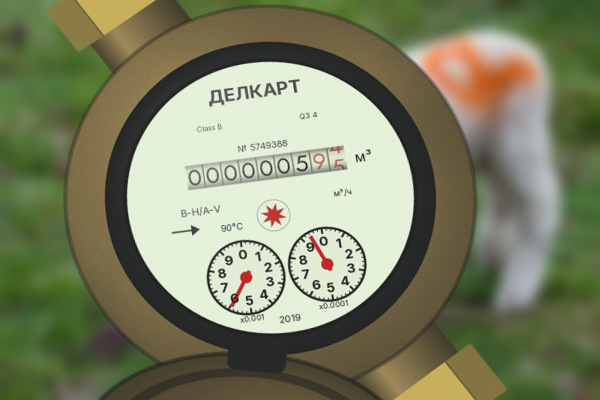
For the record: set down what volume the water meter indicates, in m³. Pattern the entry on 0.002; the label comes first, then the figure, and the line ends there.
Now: 5.9459
